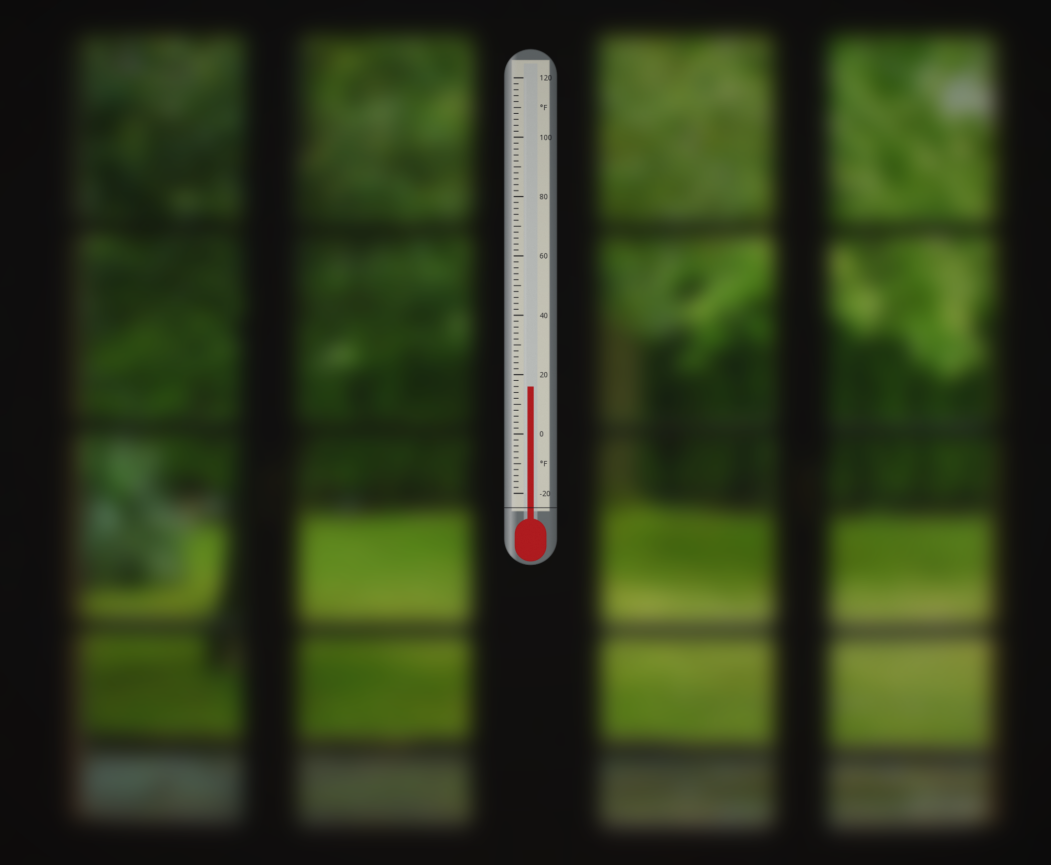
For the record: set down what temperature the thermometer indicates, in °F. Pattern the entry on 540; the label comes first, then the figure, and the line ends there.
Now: 16
